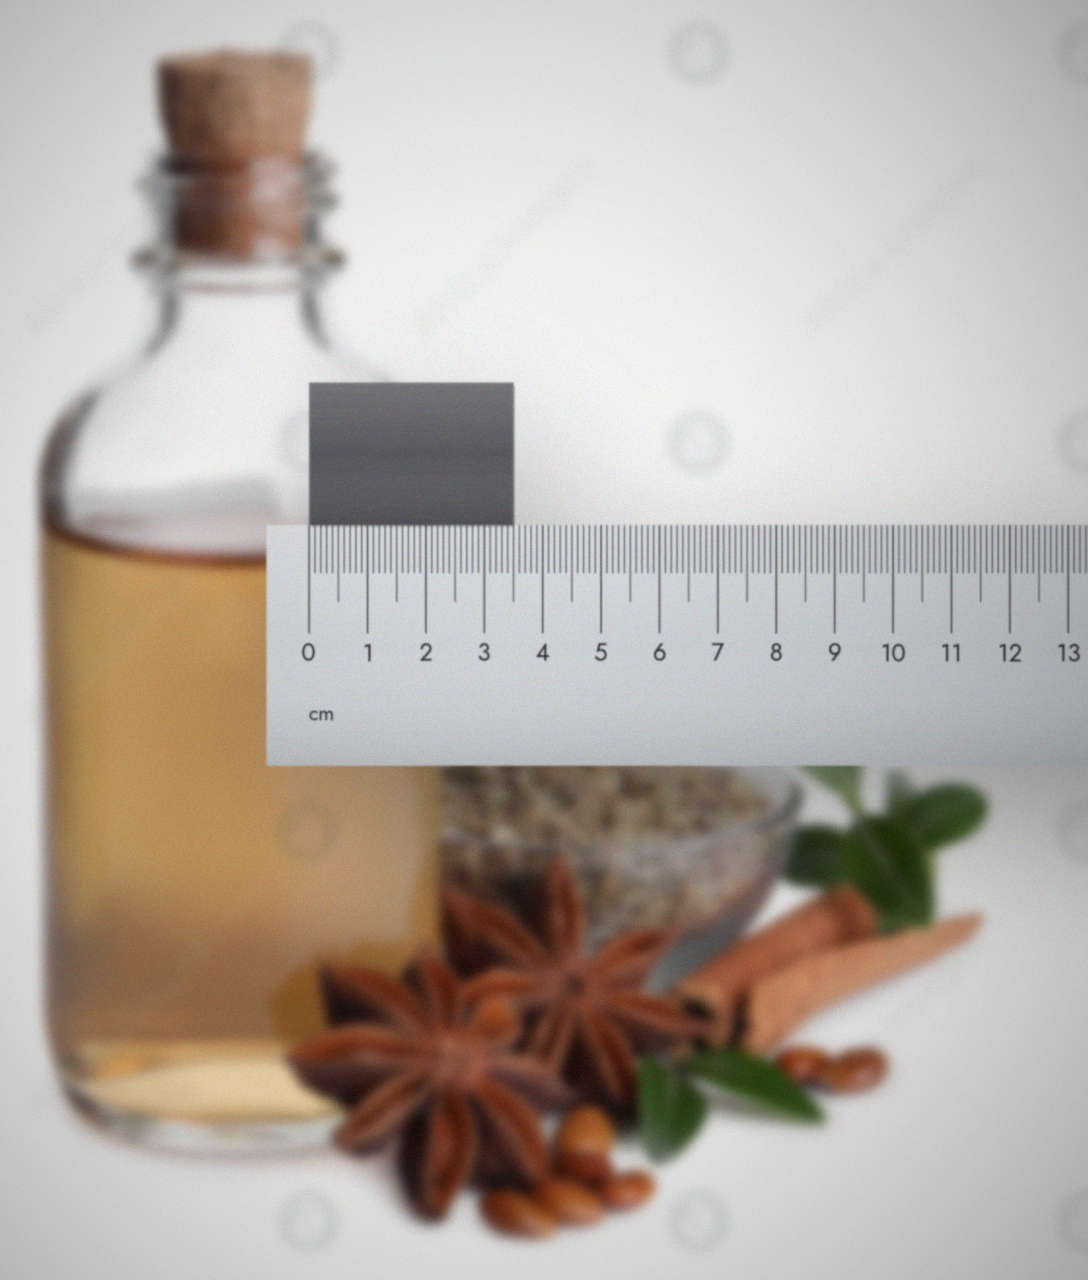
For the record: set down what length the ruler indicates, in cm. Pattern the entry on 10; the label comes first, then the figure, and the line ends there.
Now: 3.5
